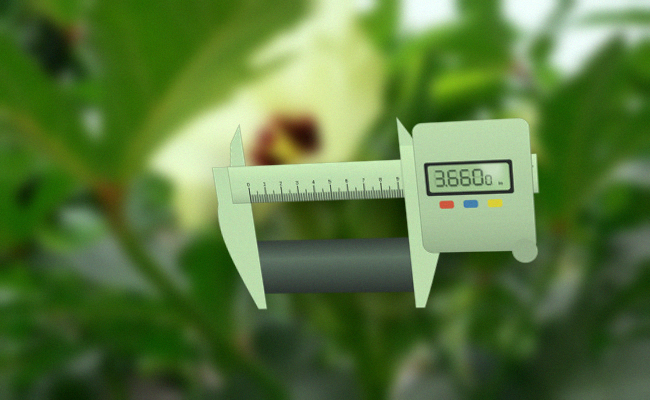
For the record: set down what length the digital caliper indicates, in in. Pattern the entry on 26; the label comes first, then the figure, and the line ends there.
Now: 3.6600
